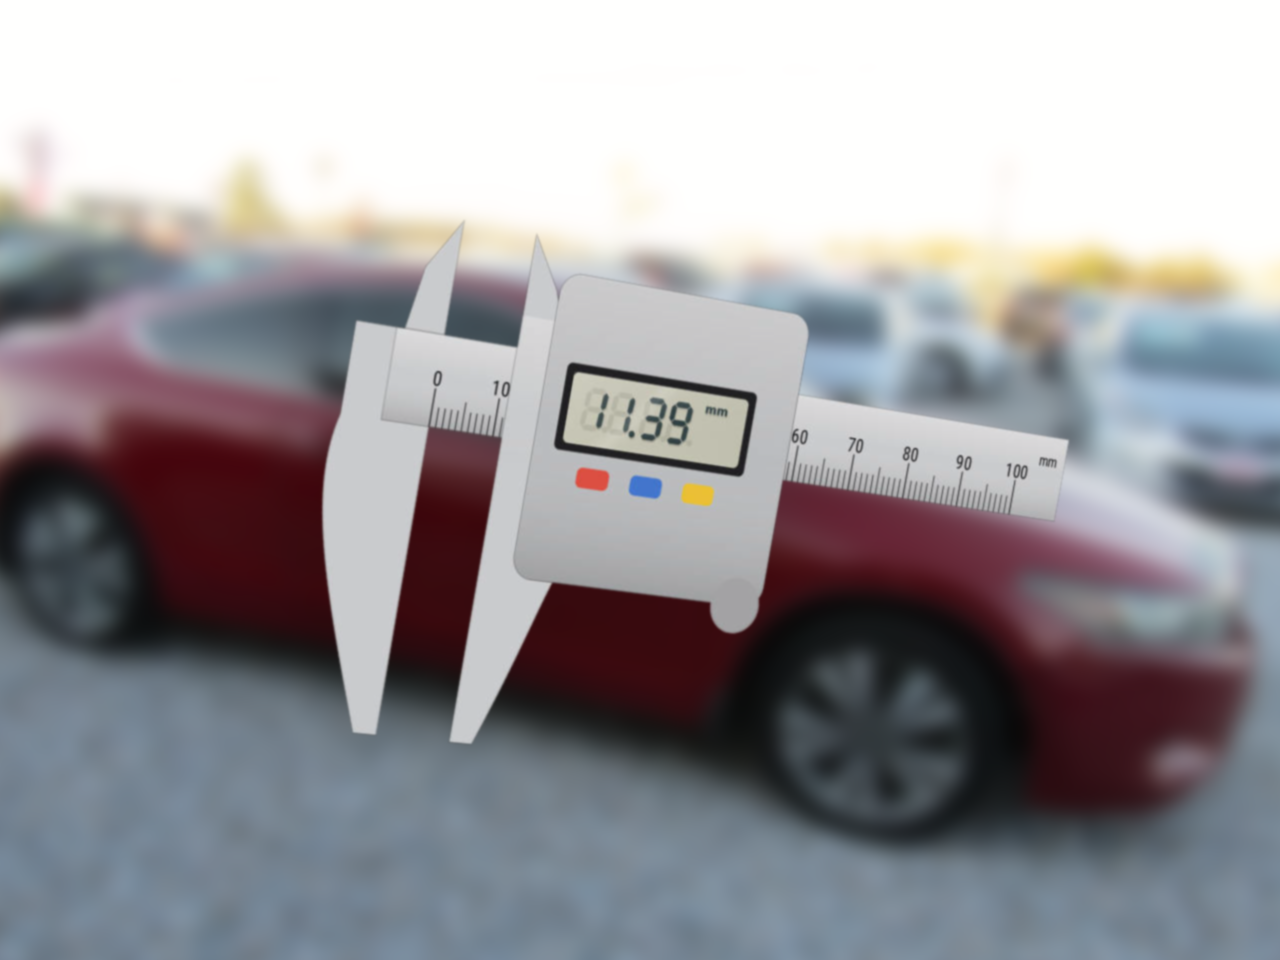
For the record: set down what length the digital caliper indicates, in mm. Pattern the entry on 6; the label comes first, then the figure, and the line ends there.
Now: 11.39
